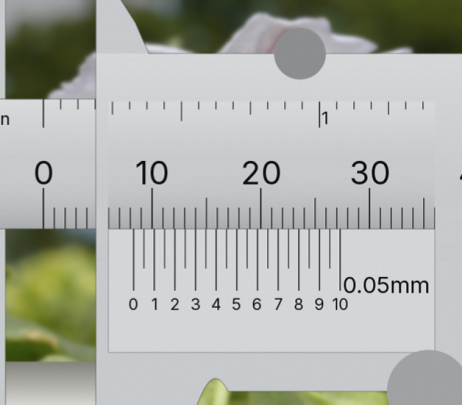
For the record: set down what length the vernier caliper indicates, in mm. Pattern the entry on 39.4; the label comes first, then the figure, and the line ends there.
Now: 8.3
